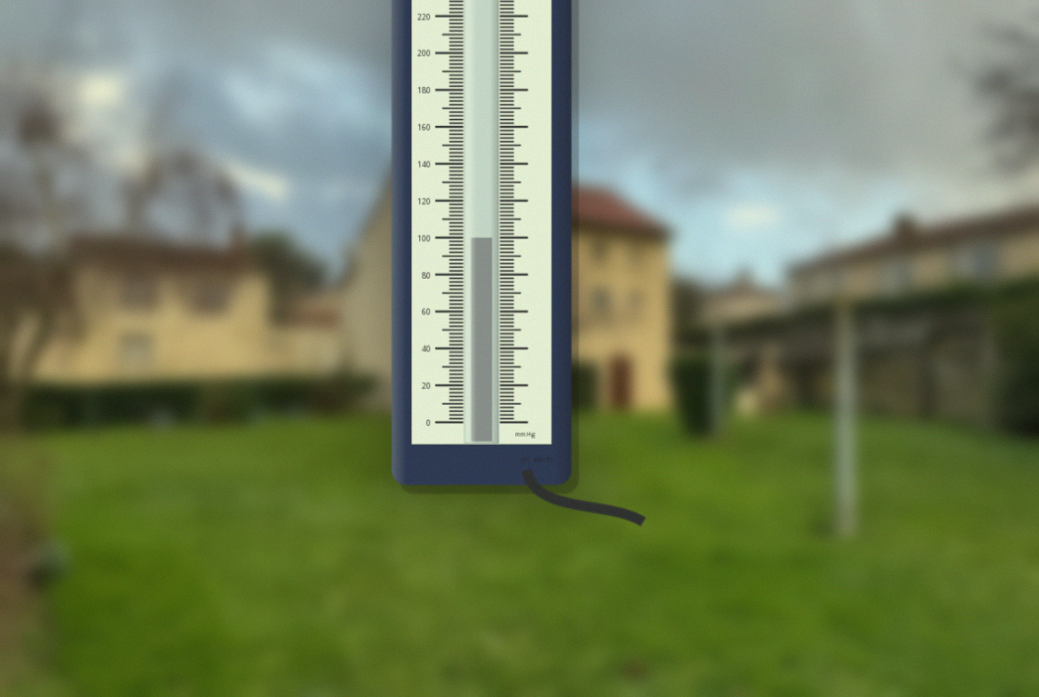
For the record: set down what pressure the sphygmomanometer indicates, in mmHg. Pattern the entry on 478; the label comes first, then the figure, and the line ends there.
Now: 100
